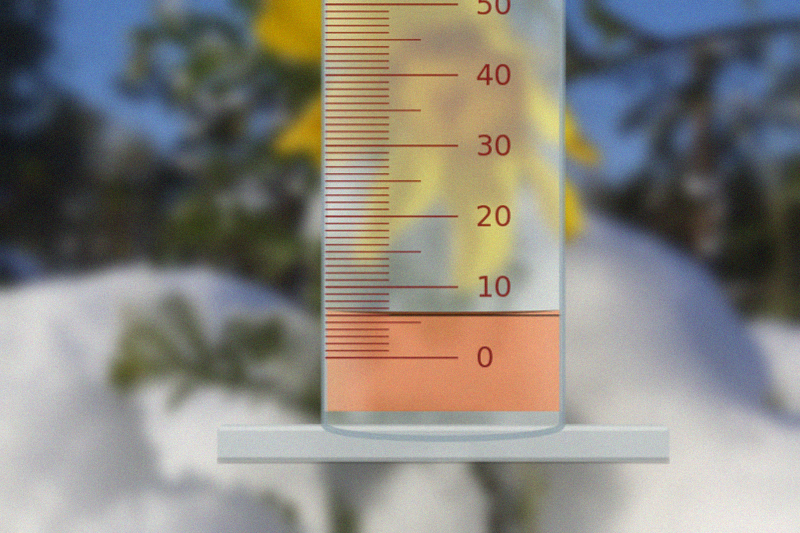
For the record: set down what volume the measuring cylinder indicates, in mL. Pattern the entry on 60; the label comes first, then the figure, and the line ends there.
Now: 6
